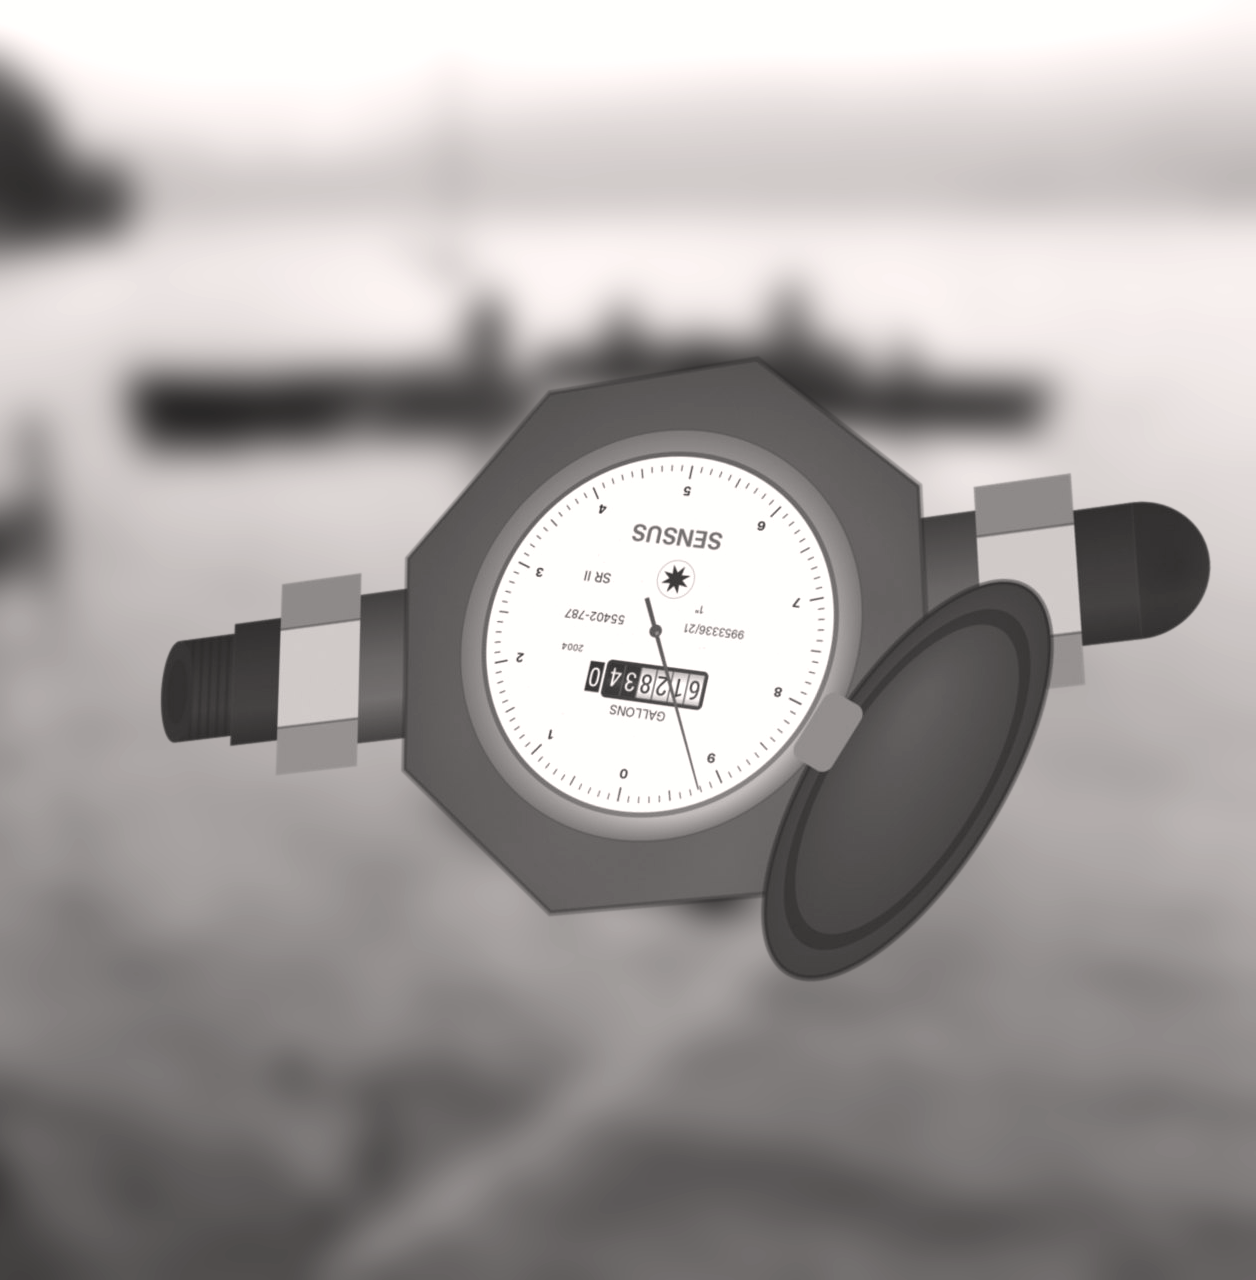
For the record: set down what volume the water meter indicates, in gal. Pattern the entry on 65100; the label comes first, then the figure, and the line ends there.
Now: 6128339.2
